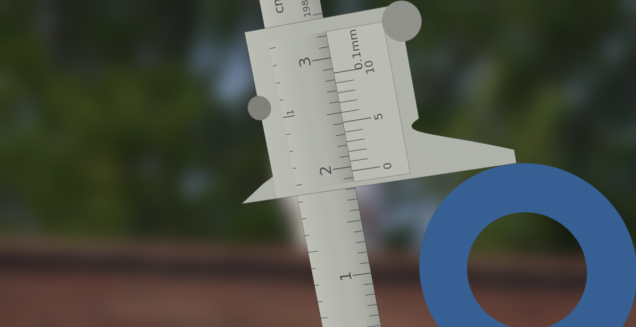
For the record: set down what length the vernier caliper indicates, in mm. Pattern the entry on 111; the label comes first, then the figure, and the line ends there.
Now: 19.6
